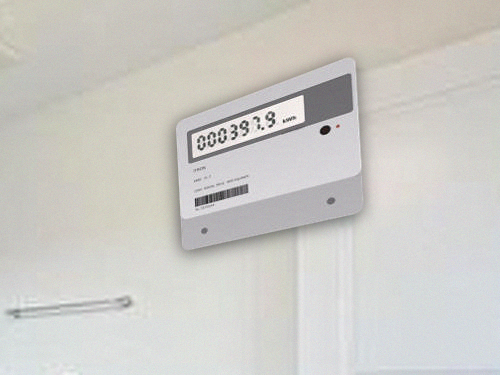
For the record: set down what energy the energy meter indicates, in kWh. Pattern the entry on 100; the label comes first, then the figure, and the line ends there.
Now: 397.9
